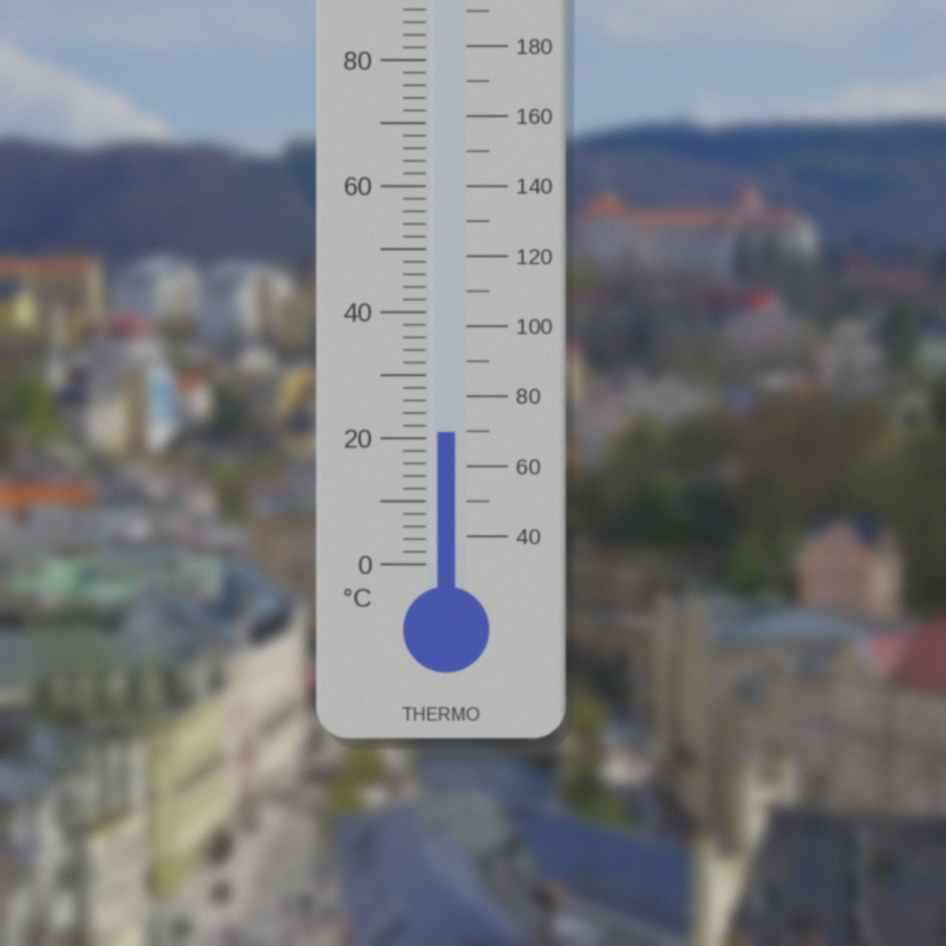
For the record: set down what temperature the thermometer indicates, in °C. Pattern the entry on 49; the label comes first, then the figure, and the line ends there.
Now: 21
